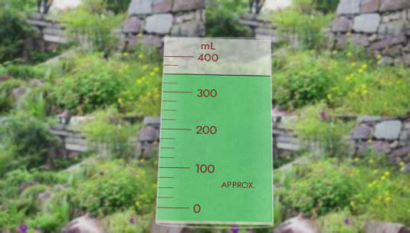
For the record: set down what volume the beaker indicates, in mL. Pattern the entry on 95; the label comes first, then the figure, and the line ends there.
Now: 350
